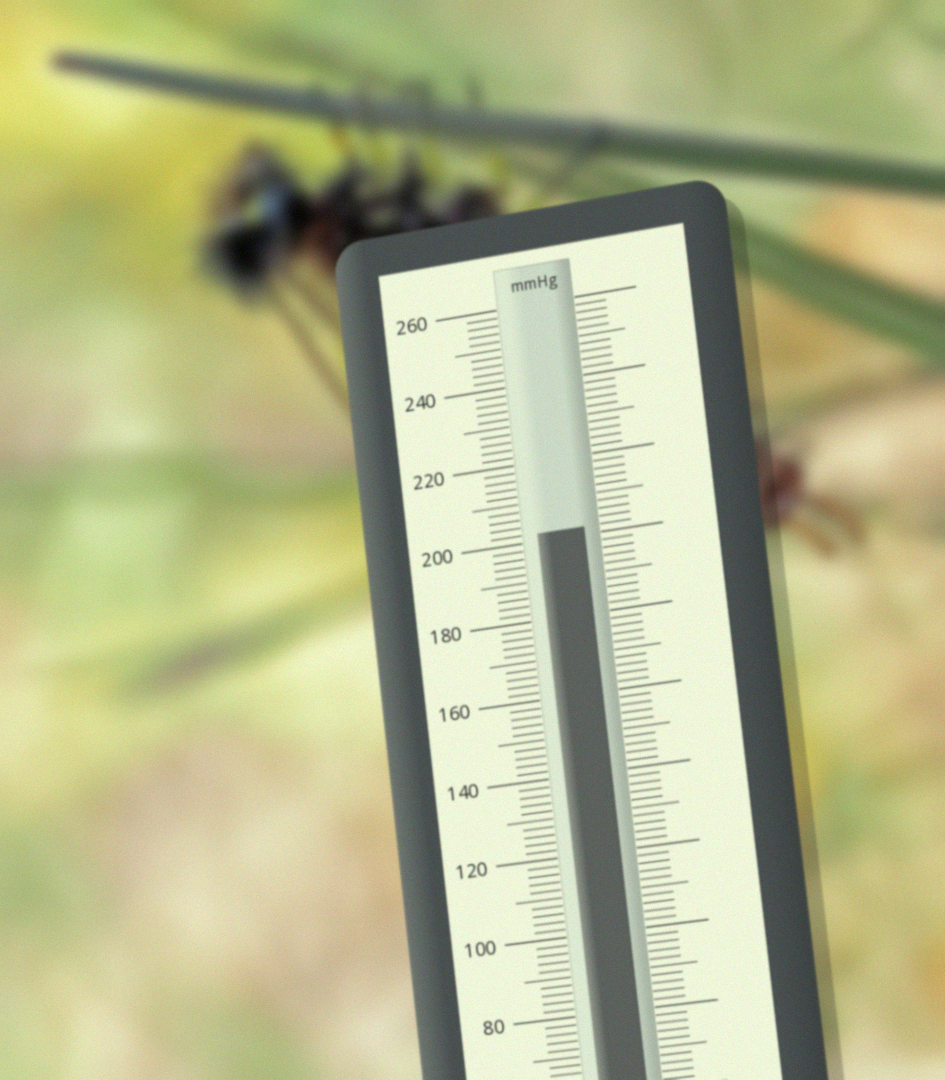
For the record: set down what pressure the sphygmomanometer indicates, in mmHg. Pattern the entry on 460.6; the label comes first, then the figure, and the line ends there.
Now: 202
